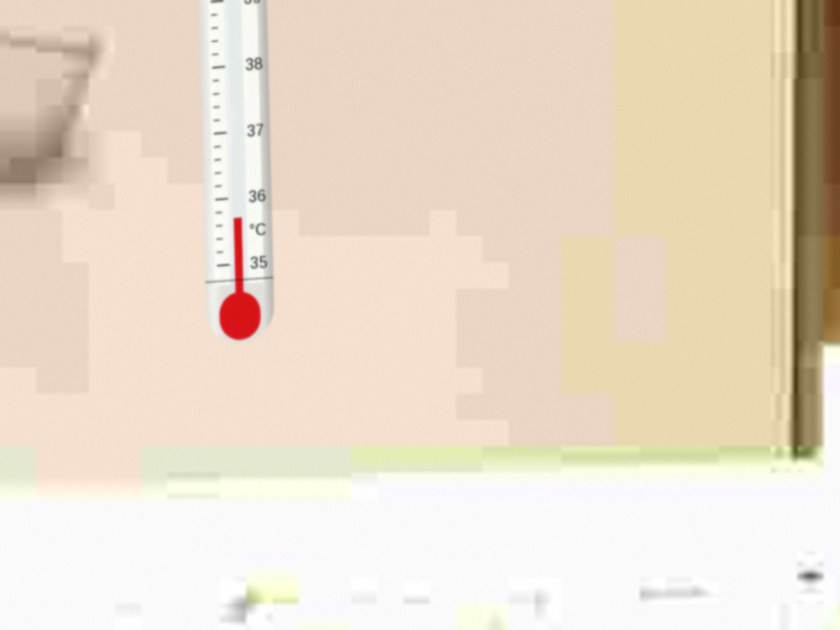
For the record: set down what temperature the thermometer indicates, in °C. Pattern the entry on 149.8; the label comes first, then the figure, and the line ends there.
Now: 35.7
